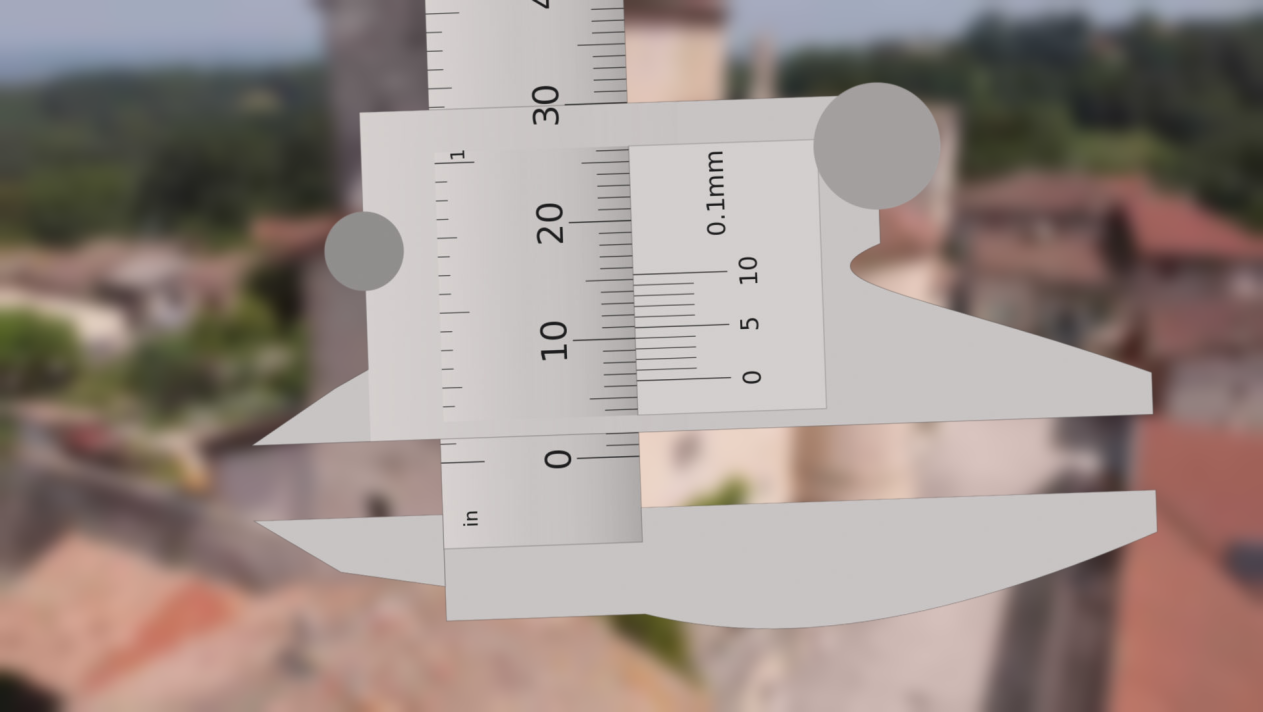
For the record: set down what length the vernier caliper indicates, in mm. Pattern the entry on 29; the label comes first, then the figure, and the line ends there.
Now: 6.4
